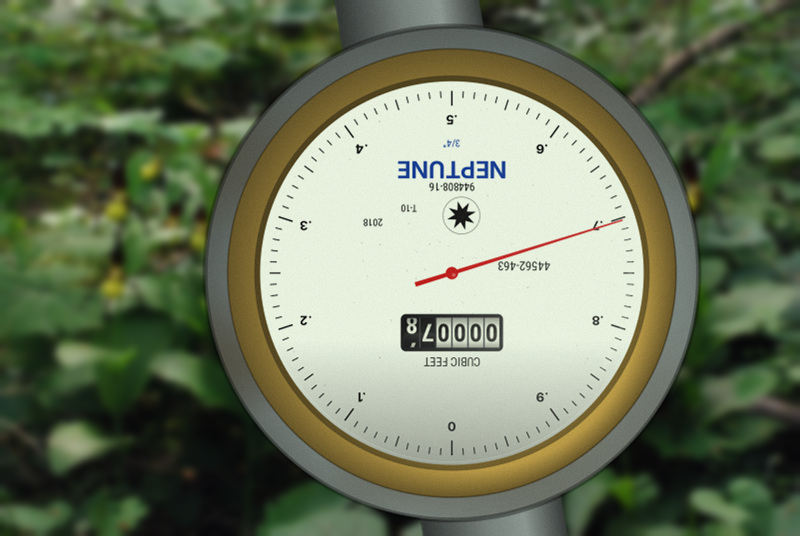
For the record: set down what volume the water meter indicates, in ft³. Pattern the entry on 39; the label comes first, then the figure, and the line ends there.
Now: 77.70
